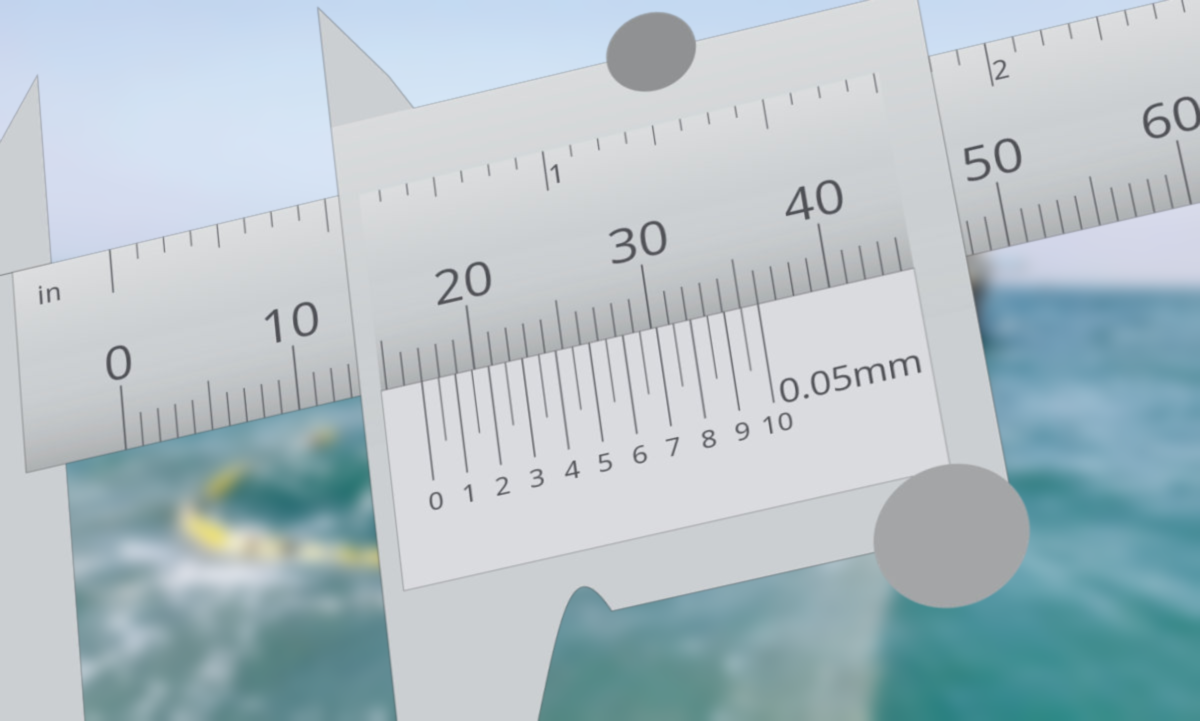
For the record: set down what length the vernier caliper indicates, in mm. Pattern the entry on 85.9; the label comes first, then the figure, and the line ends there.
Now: 17.0
